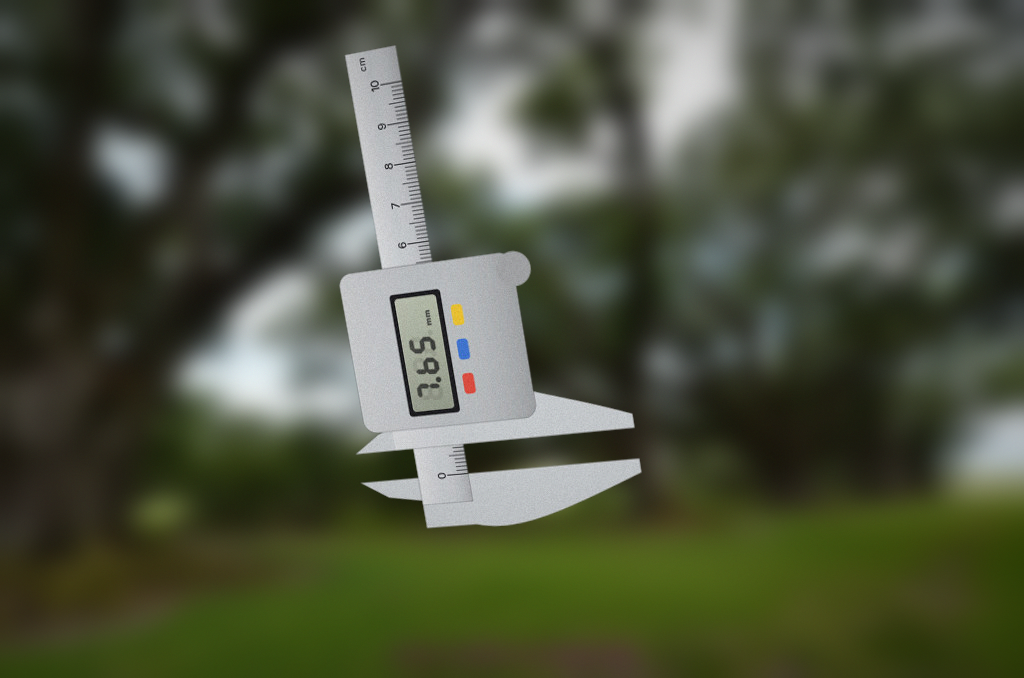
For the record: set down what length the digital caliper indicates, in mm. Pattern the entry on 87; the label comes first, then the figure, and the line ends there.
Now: 7.65
